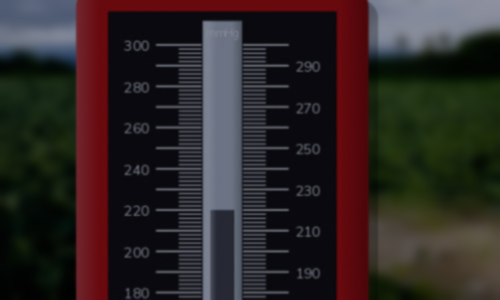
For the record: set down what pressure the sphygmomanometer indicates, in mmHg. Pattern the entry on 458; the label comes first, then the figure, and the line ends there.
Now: 220
